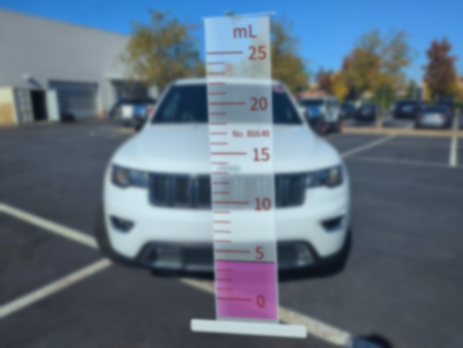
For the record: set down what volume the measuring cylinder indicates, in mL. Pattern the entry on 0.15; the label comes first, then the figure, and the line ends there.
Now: 4
